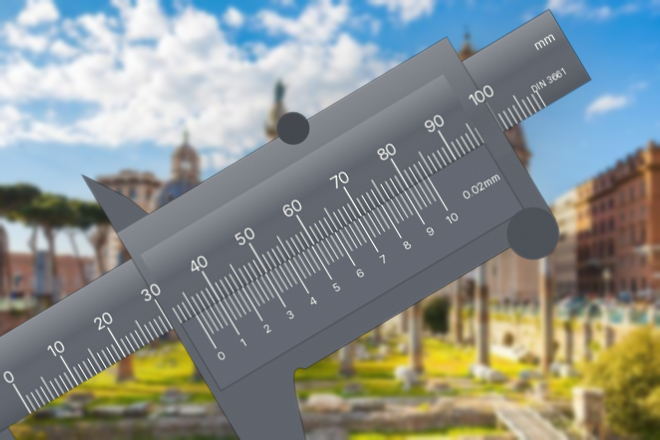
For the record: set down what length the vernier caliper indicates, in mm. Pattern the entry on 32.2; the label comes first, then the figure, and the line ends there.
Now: 35.0
